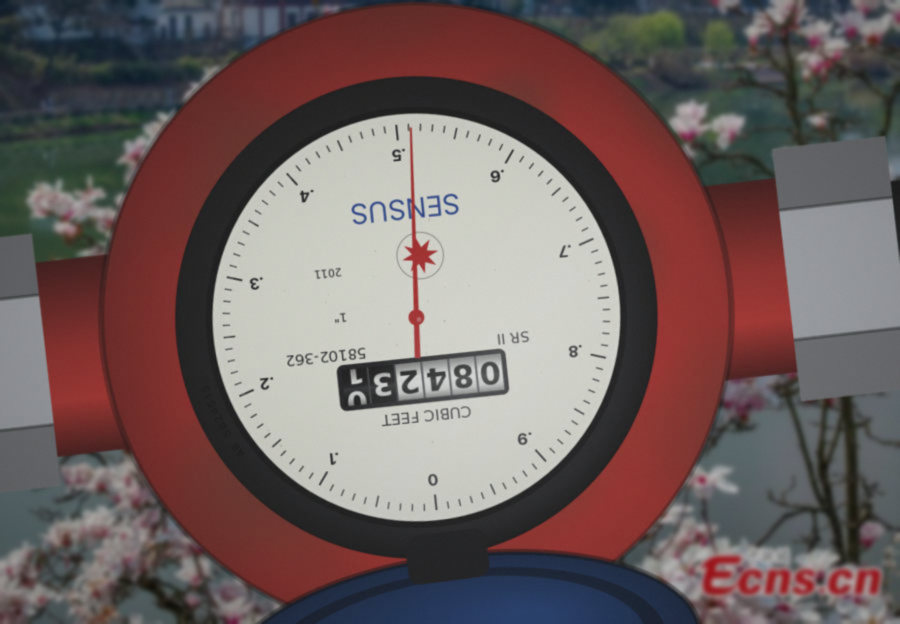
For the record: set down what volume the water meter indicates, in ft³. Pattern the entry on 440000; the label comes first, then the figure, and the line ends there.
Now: 84230.51
